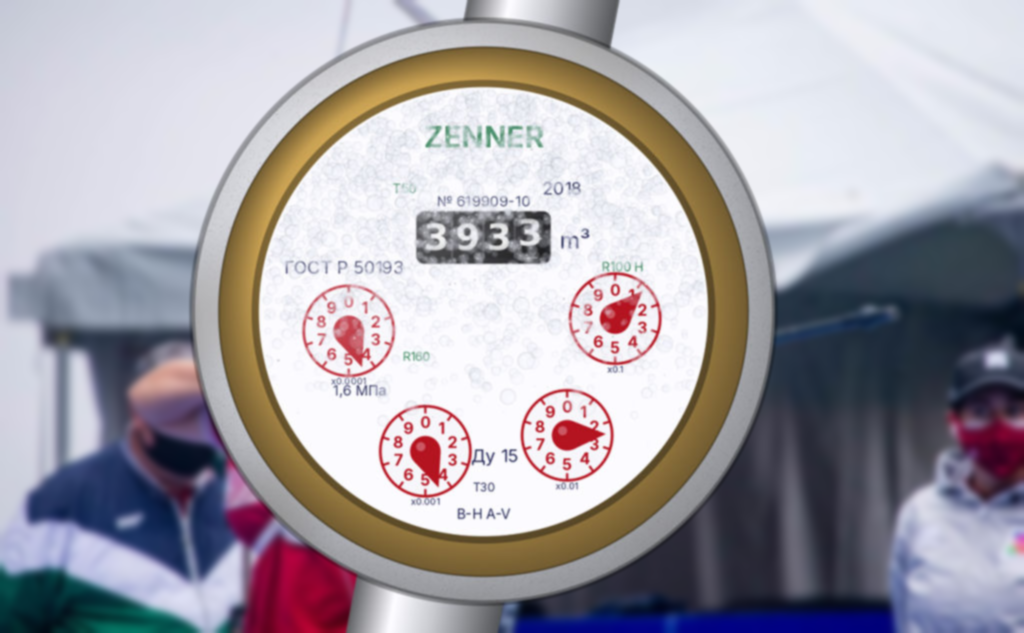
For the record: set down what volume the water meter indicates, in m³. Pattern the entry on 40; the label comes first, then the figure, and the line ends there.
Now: 3933.1244
